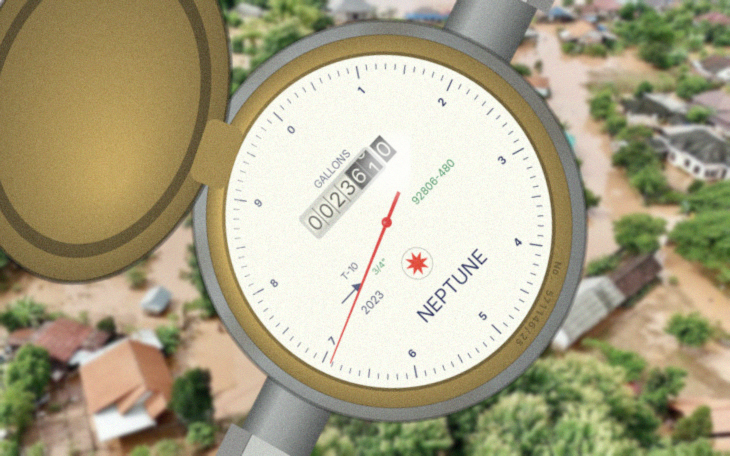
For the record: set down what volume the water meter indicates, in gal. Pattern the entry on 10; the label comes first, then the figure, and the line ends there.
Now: 23606.9
